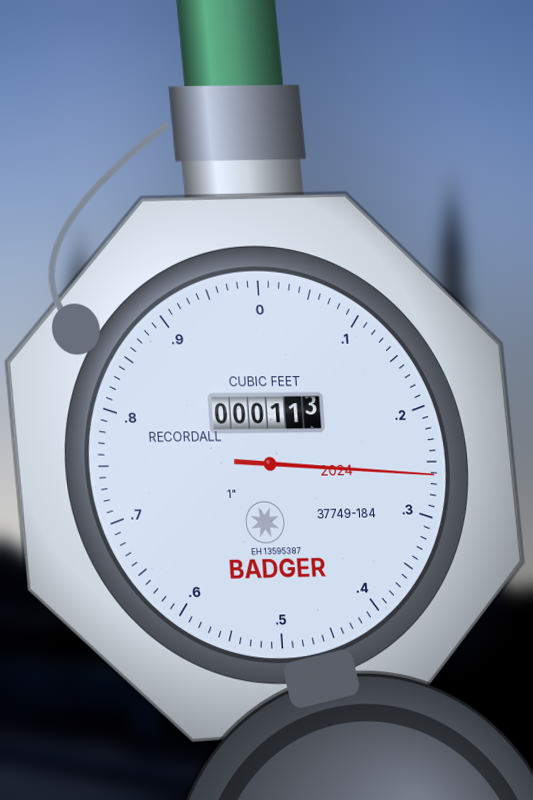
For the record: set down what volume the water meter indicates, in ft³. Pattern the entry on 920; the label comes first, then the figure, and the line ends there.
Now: 113.26
